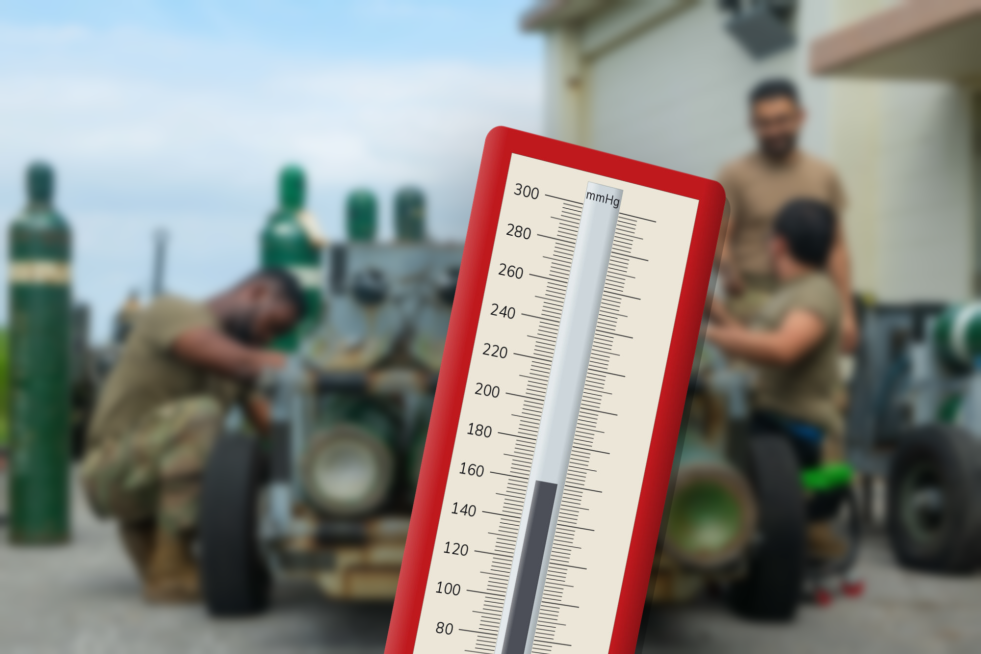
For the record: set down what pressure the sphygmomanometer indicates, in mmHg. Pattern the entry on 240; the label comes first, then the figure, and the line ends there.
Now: 160
